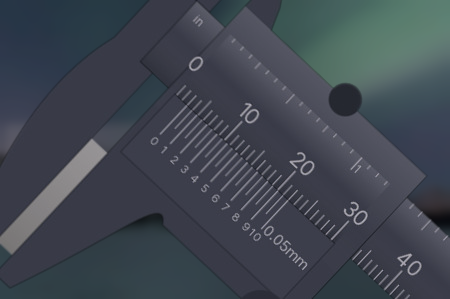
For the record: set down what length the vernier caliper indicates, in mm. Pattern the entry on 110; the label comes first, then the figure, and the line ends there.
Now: 3.0
